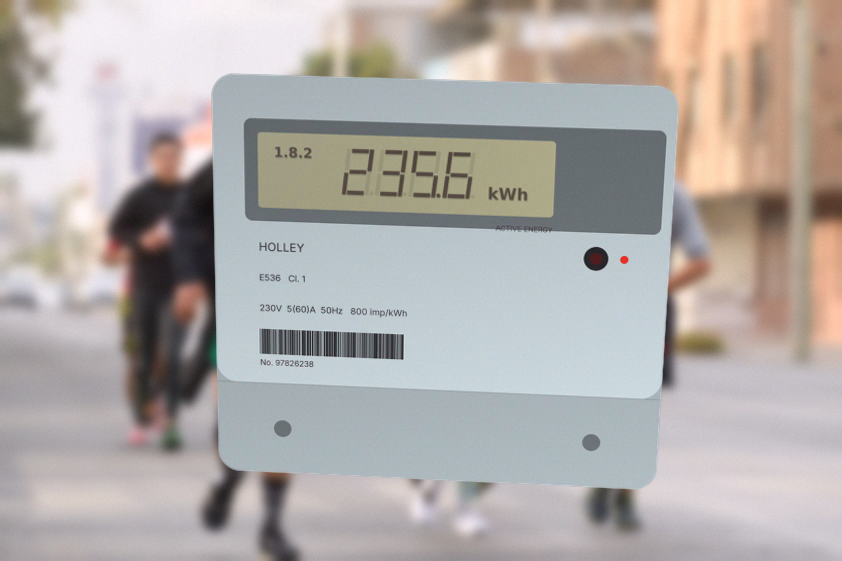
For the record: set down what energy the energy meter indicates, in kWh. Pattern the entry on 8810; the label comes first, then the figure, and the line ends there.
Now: 235.6
